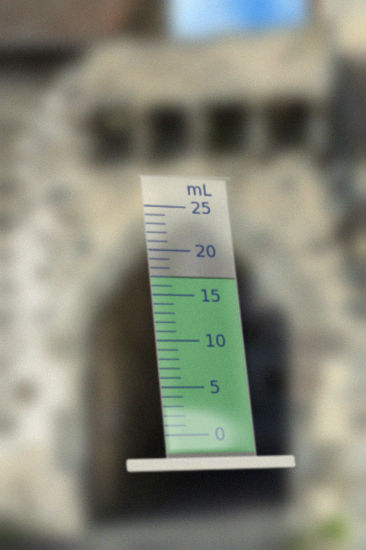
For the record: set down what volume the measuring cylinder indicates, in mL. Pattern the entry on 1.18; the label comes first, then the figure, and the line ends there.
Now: 17
